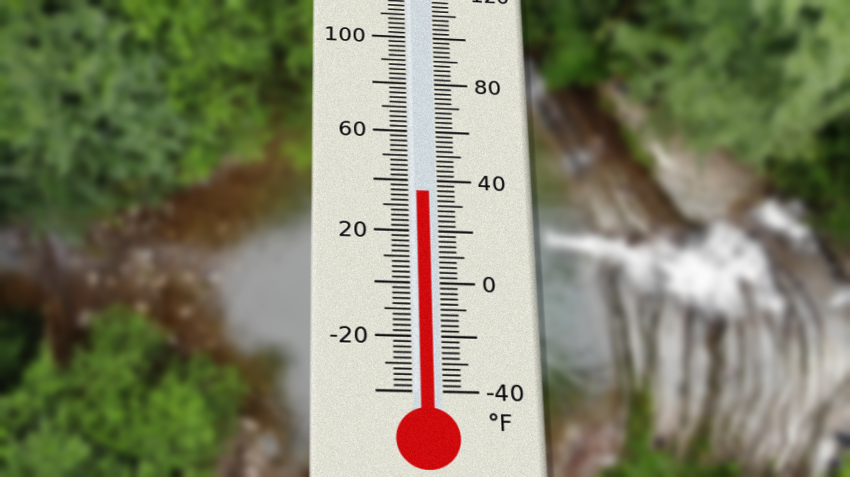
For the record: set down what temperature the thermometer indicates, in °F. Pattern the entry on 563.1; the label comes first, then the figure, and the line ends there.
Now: 36
